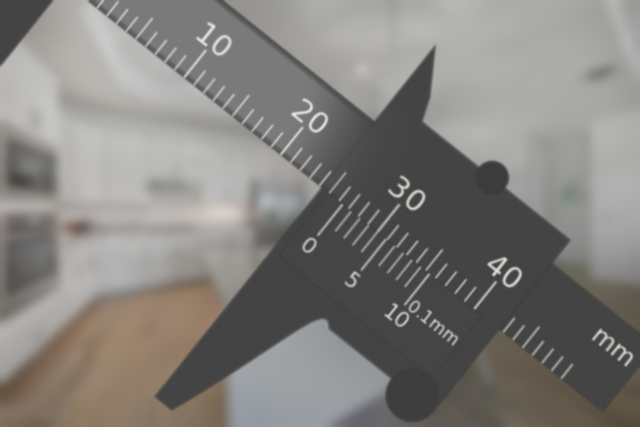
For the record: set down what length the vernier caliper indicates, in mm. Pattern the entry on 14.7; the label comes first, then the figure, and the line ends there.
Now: 26.4
